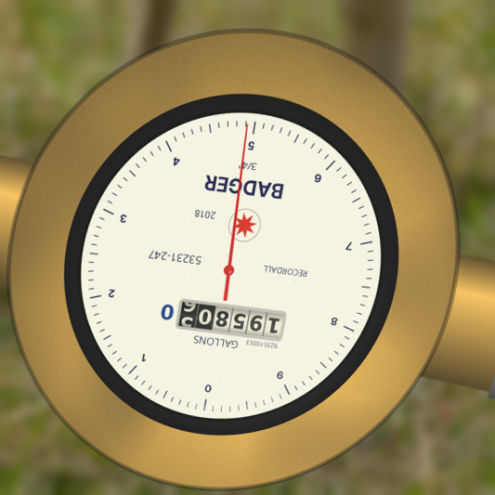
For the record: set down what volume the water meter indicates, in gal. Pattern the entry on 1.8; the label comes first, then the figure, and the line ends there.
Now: 1958054.9
